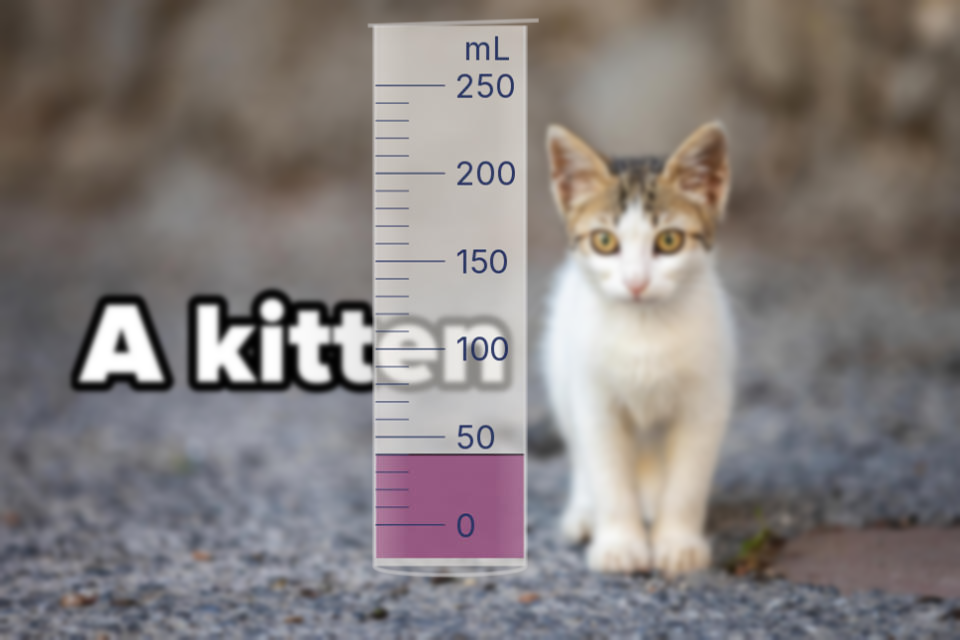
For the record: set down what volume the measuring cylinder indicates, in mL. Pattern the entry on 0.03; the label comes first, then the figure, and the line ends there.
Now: 40
